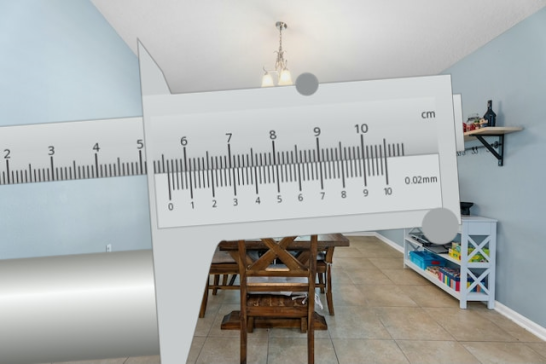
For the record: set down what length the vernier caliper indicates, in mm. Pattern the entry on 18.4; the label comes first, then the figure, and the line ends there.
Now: 56.0
